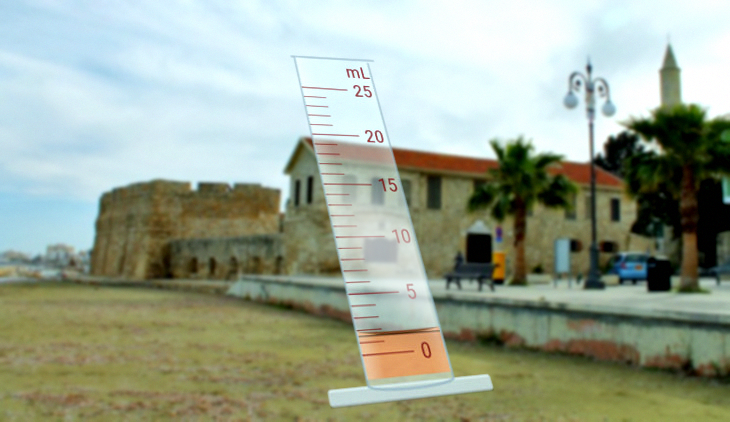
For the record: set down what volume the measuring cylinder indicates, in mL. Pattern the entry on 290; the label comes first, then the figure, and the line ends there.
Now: 1.5
